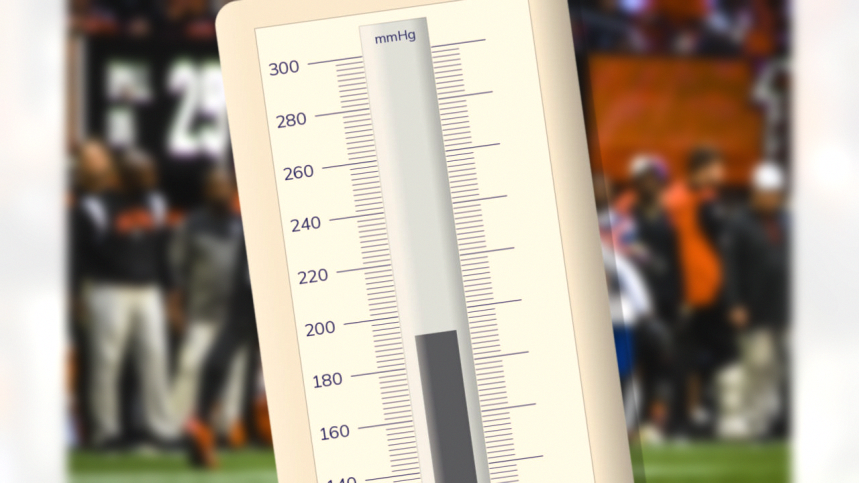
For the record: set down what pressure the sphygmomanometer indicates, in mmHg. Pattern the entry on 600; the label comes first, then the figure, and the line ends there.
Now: 192
